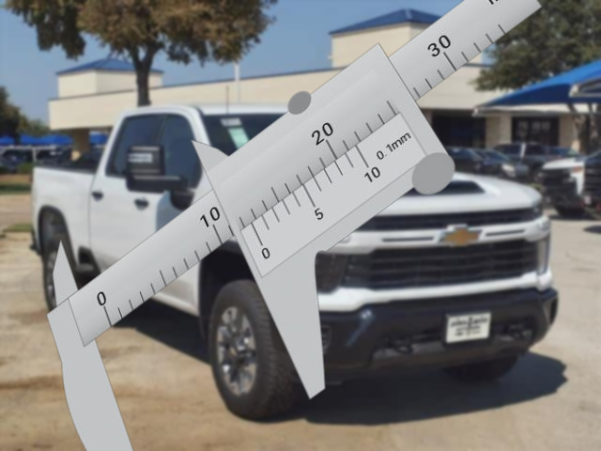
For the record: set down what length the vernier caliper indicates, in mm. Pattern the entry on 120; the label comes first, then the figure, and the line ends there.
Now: 12.6
